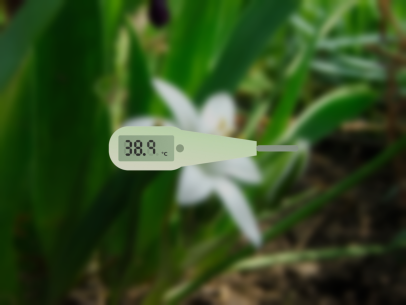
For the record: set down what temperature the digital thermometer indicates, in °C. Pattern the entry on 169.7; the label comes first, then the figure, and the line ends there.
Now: 38.9
